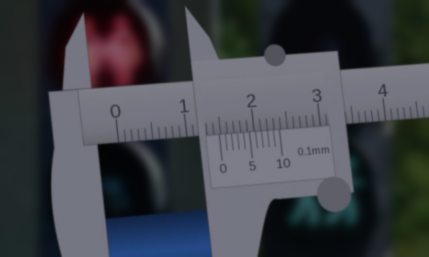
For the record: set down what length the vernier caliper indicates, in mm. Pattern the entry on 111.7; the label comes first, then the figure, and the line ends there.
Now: 14.8
